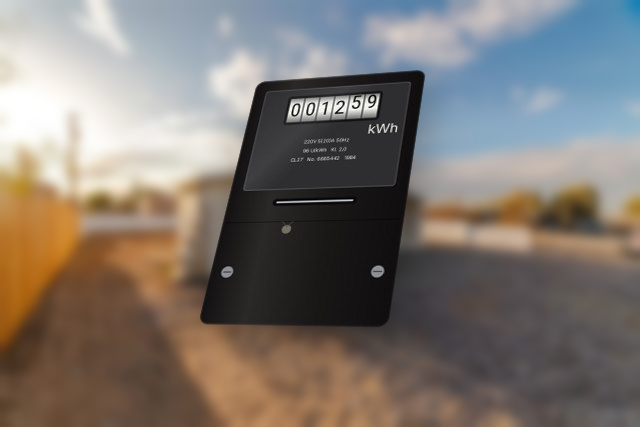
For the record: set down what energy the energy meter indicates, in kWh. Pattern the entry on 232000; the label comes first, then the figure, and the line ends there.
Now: 1259
